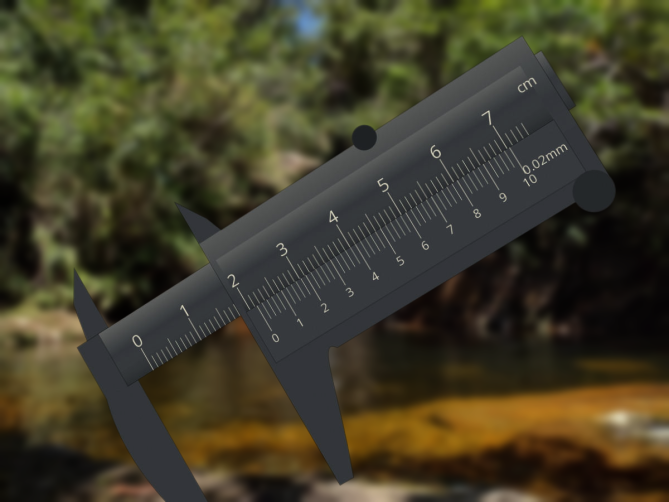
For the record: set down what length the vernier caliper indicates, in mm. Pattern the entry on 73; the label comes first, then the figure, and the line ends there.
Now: 21.4
